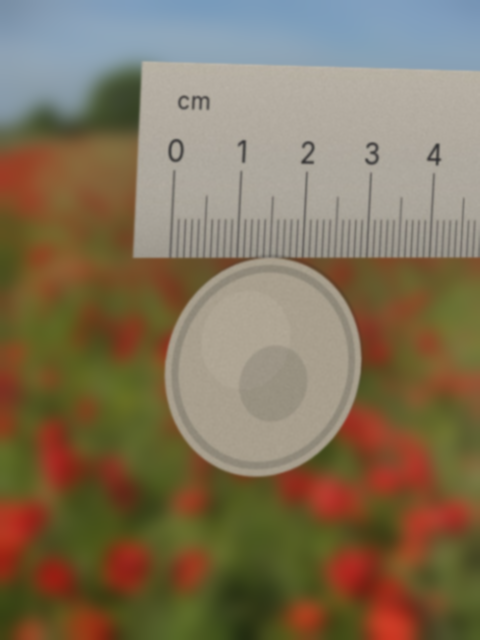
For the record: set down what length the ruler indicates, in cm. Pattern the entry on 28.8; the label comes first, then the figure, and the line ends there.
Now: 3
